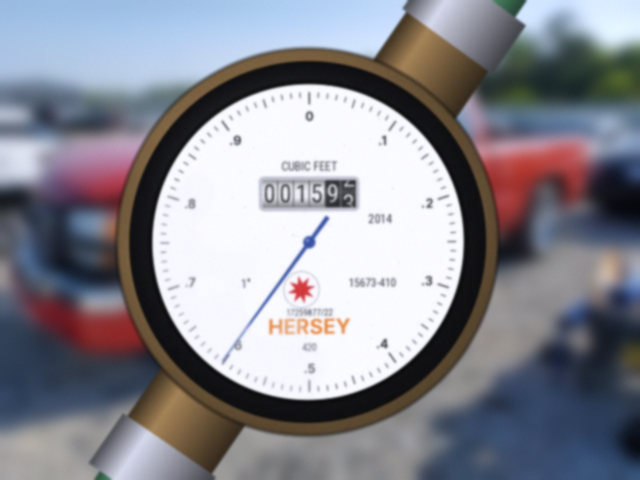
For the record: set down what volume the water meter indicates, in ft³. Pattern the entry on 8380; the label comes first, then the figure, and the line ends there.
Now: 1592.60
